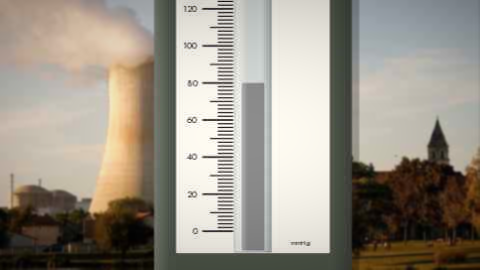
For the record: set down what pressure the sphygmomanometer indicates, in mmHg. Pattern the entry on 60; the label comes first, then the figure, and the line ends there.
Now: 80
